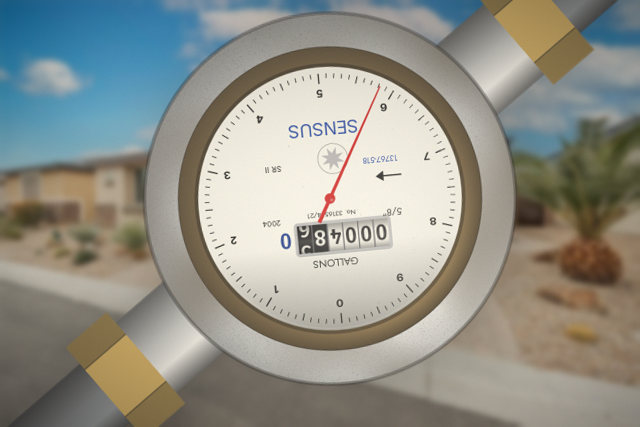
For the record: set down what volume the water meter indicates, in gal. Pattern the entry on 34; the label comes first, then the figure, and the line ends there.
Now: 4855.8
